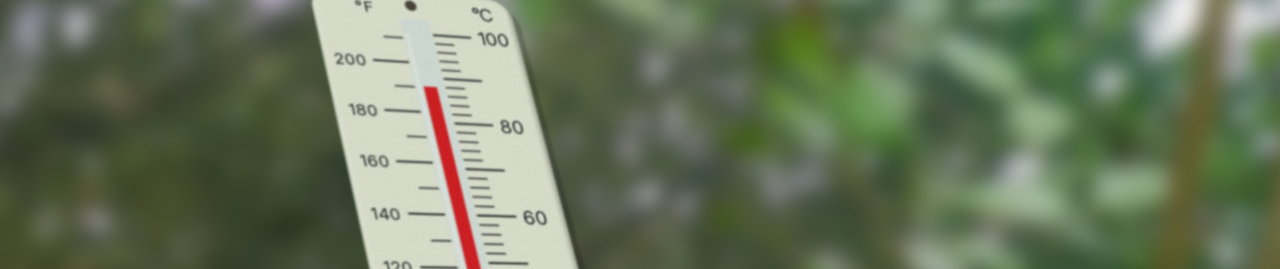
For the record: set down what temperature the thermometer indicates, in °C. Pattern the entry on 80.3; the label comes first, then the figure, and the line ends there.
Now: 88
